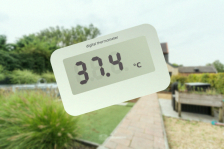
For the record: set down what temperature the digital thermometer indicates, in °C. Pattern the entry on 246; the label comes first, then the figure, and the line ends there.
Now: 37.4
